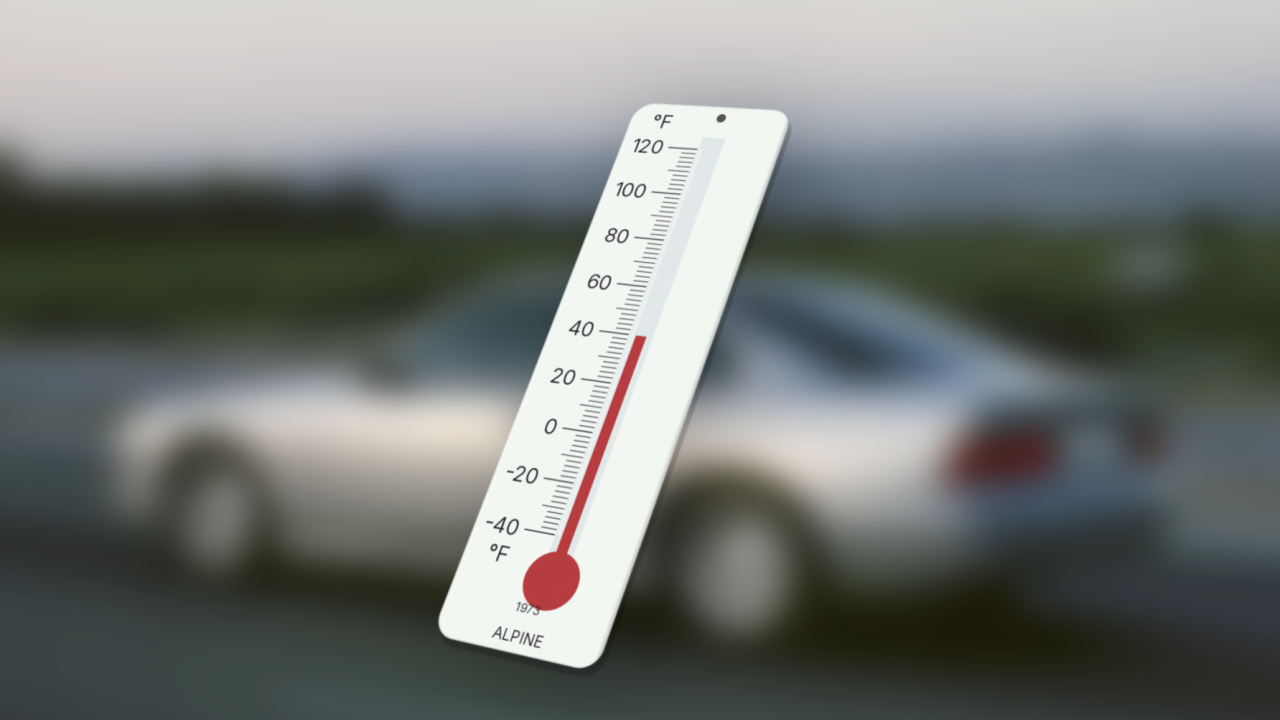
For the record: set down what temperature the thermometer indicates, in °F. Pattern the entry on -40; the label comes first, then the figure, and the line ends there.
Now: 40
